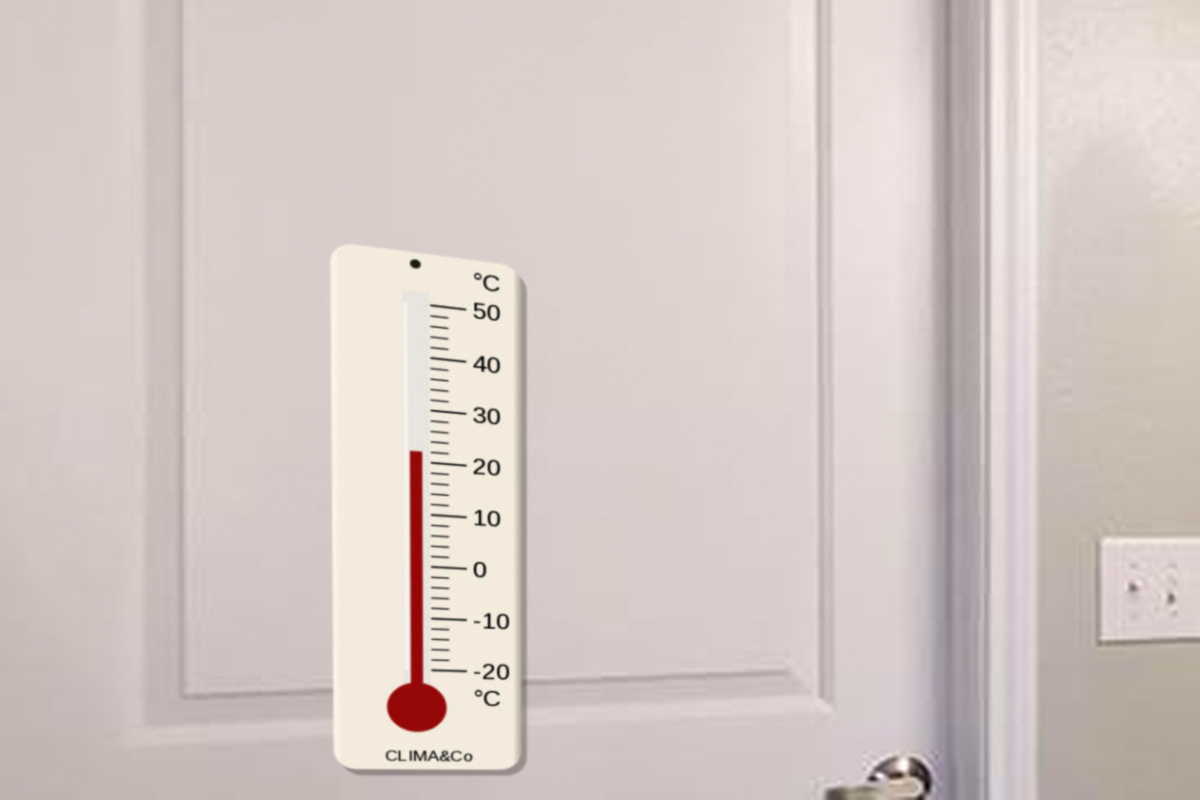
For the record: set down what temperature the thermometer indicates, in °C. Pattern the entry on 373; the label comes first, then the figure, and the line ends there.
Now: 22
